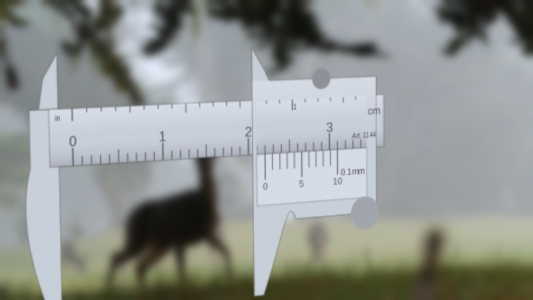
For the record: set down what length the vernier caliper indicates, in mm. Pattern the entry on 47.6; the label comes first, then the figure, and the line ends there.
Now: 22.0
